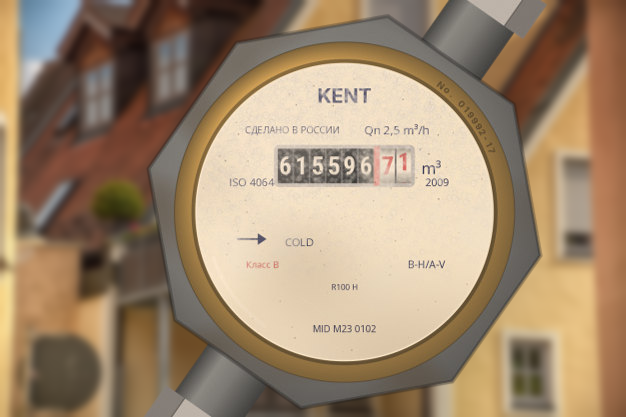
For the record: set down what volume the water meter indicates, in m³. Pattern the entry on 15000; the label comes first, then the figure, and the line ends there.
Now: 615596.71
